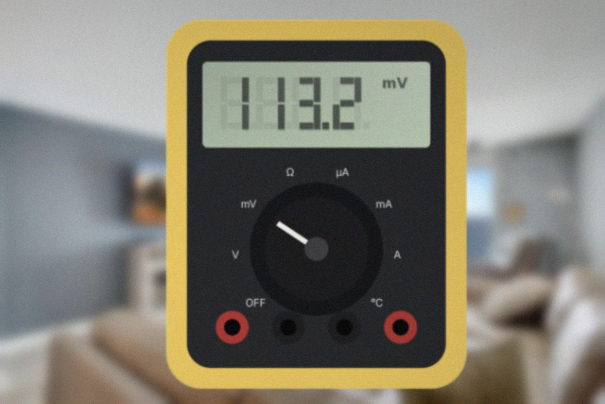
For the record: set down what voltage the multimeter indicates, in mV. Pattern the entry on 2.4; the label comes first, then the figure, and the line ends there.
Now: 113.2
